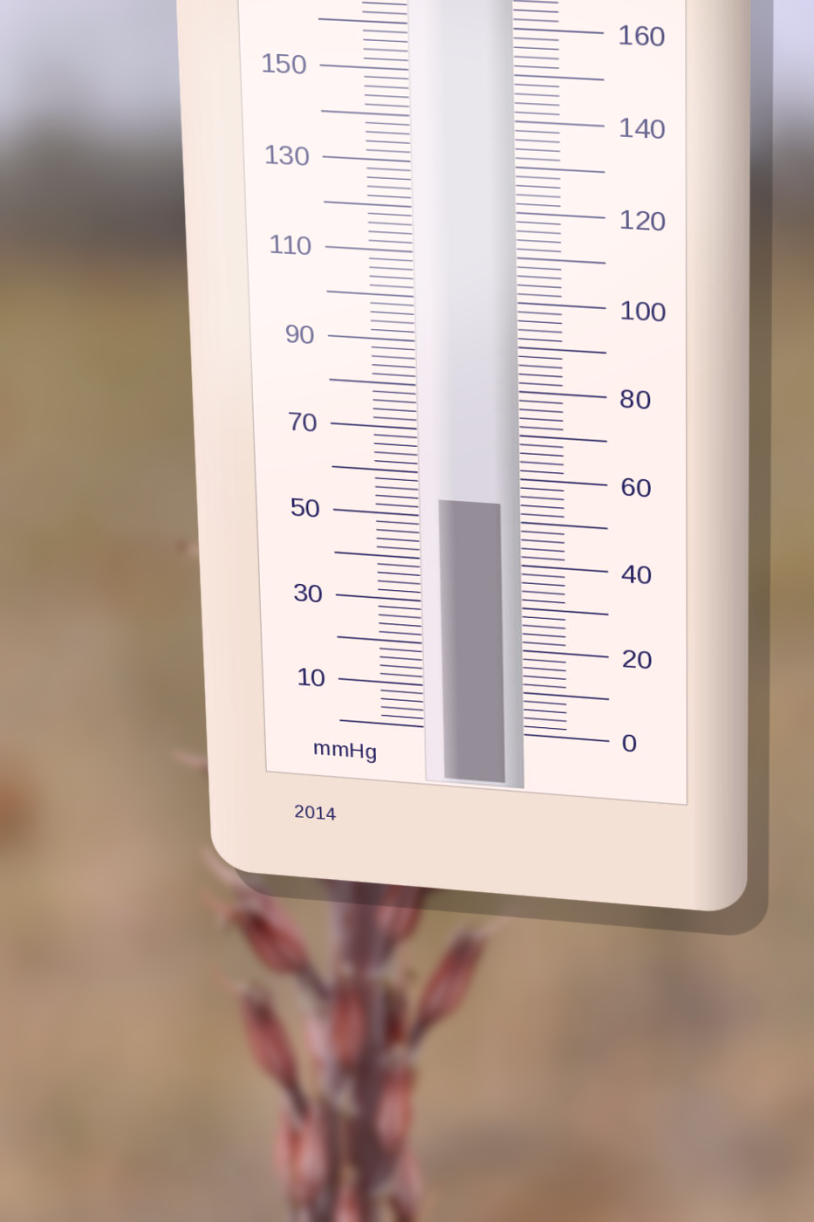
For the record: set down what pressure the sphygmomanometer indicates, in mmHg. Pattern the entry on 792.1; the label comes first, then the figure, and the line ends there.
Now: 54
